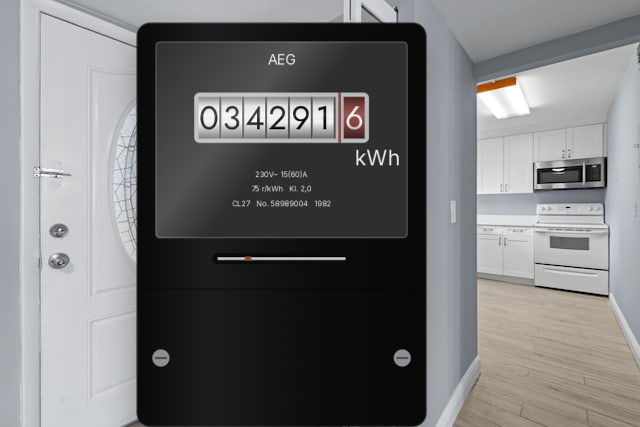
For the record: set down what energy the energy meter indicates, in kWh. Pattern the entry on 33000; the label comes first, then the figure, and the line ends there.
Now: 34291.6
